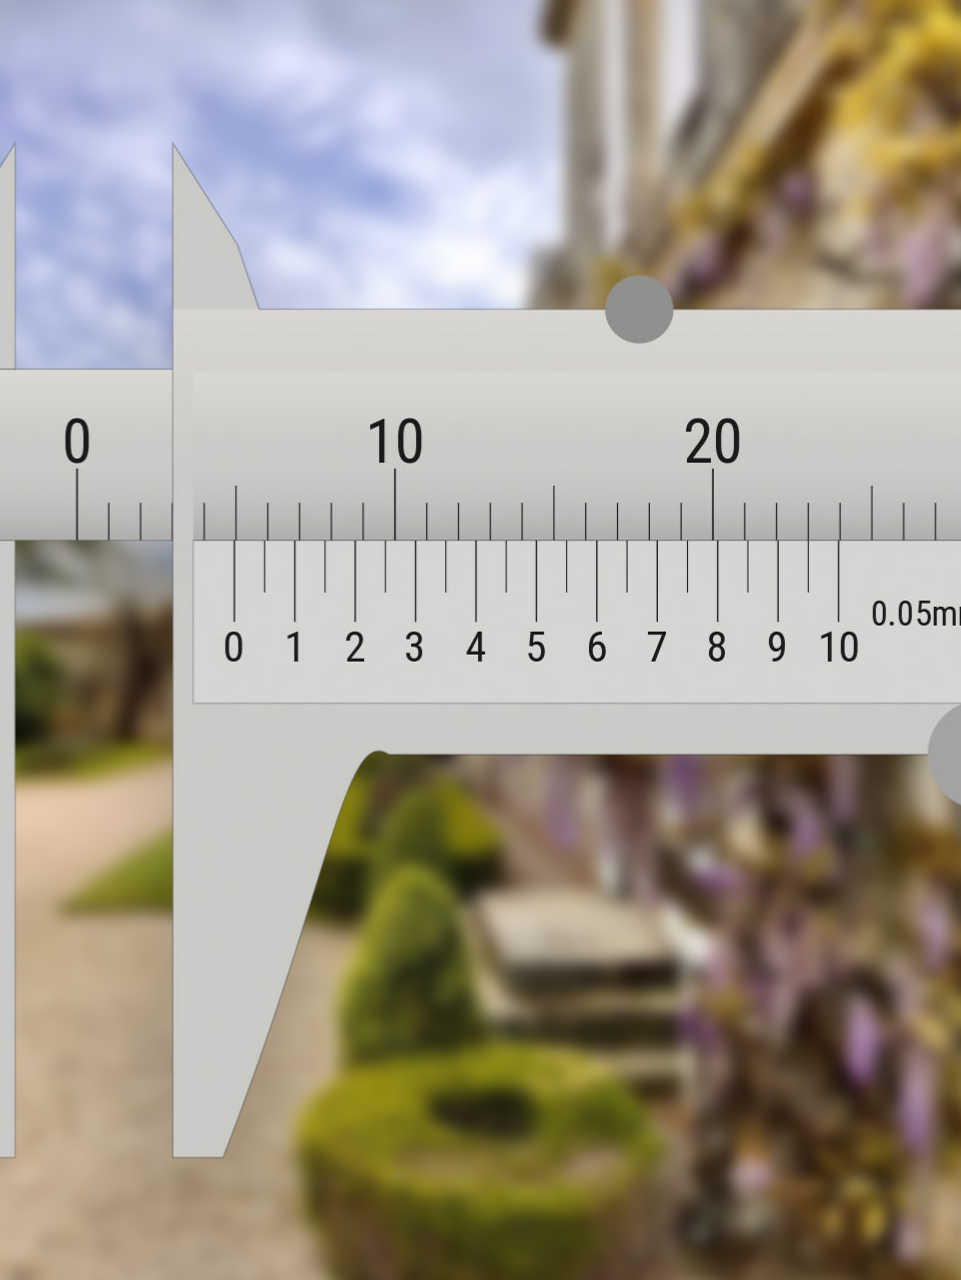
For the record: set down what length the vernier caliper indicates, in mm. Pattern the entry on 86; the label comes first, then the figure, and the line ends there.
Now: 4.95
